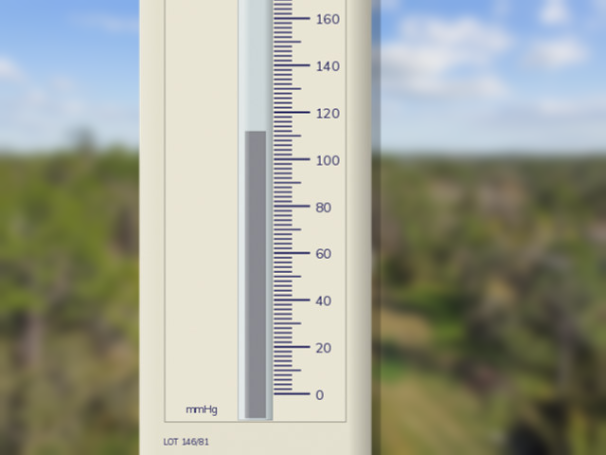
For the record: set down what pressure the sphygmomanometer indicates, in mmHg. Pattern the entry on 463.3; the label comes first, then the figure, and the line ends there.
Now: 112
